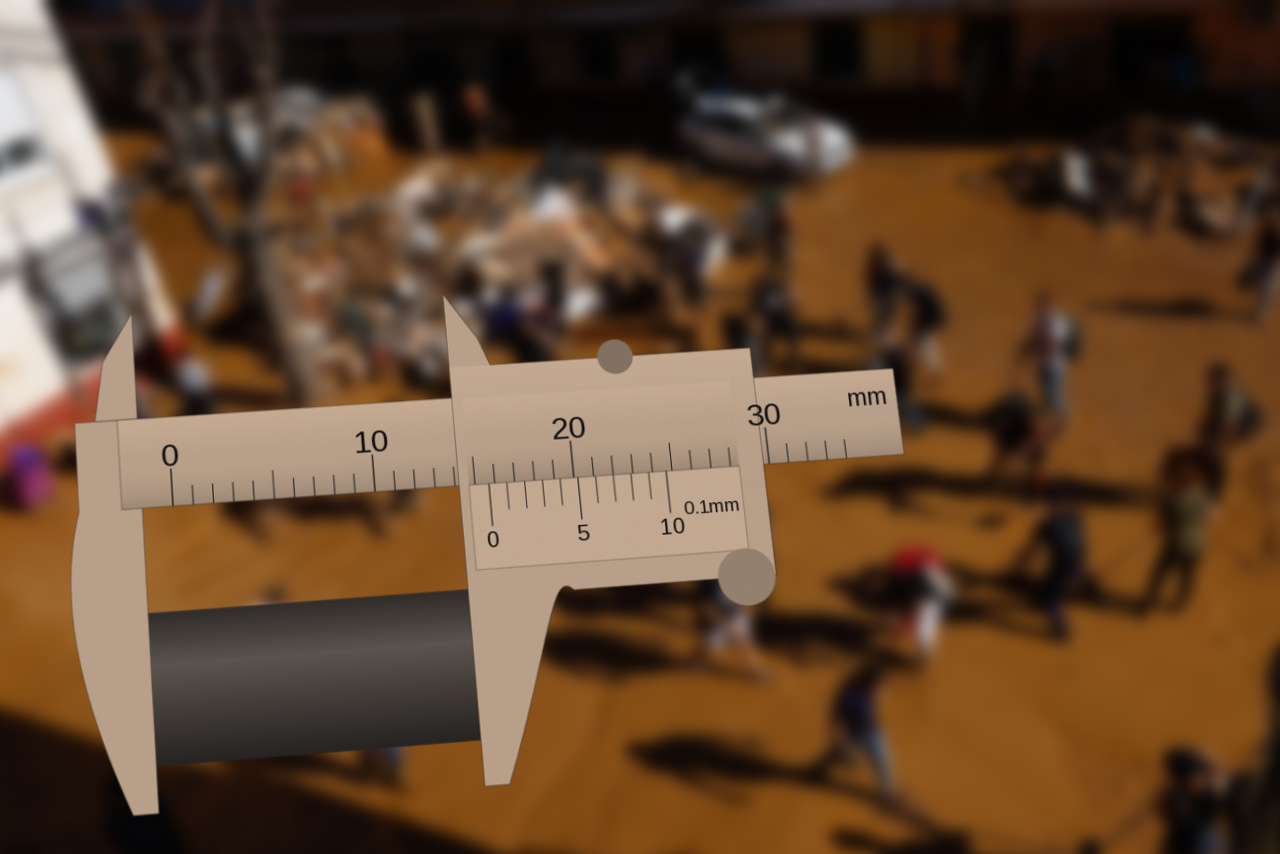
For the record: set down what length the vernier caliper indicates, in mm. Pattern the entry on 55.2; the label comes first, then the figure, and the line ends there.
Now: 15.7
